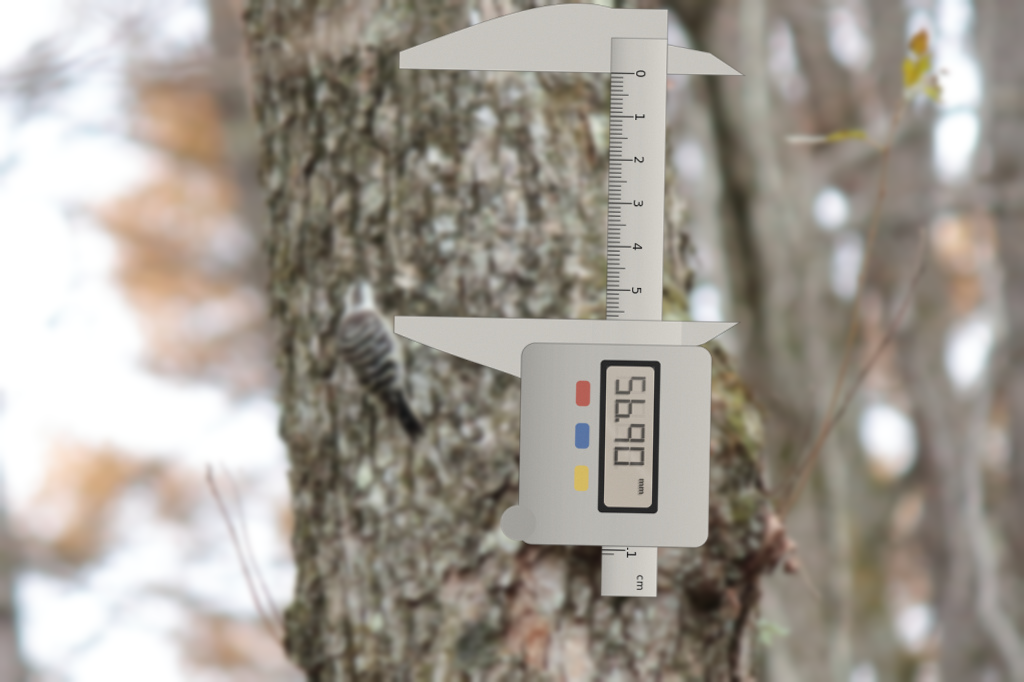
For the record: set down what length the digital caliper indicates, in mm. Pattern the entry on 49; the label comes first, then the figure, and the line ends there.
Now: 56.90
